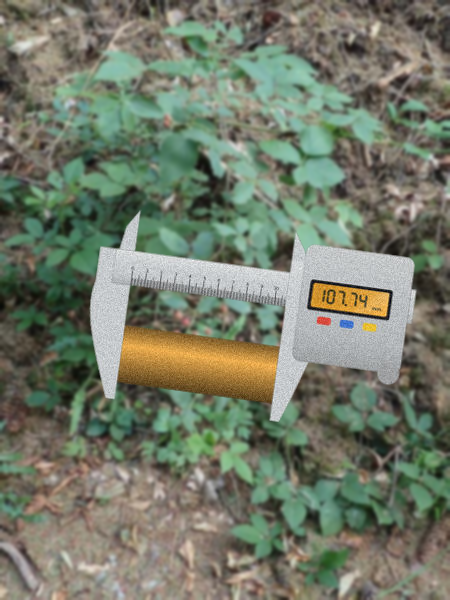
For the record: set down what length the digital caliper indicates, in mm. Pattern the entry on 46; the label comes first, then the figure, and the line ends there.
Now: 107.74
